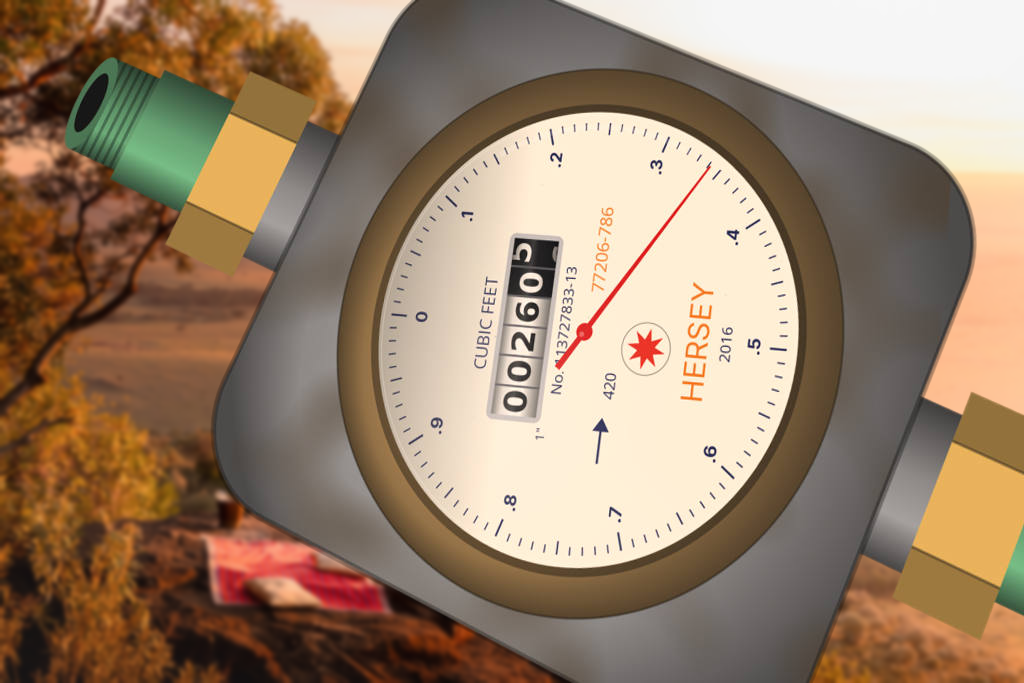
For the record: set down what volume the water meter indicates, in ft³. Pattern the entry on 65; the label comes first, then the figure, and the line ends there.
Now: 2605.34
